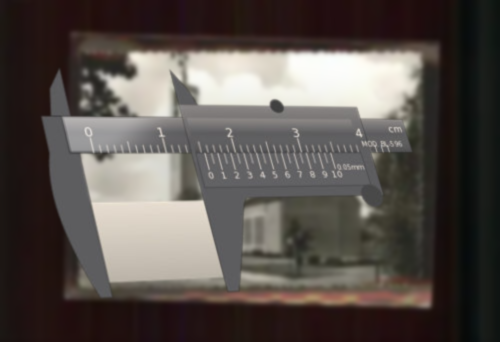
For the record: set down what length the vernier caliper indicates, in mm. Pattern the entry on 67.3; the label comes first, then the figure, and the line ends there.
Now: 15.5
